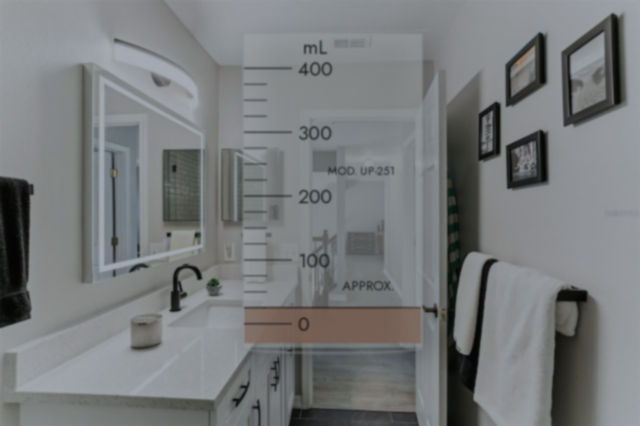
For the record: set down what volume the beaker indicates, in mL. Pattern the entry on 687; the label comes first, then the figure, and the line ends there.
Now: 25
